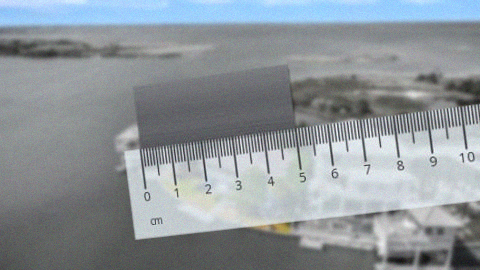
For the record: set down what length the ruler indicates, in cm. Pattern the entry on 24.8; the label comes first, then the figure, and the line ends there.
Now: 5
